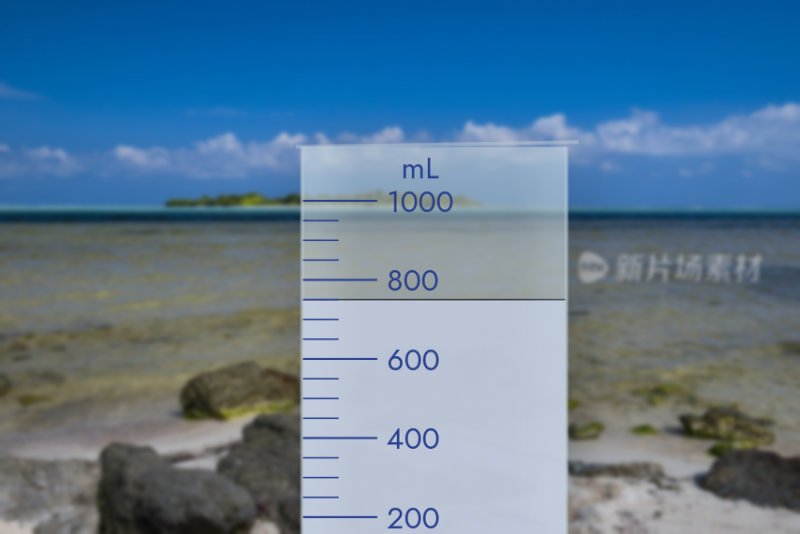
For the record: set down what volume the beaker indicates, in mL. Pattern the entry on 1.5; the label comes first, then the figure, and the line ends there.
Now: 750
